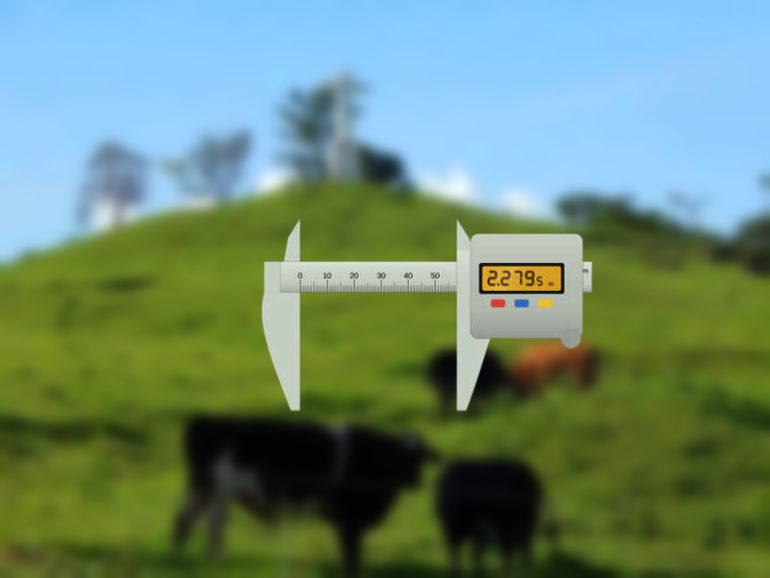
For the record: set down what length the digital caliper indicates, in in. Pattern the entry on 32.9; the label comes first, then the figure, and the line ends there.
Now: 2.2795
